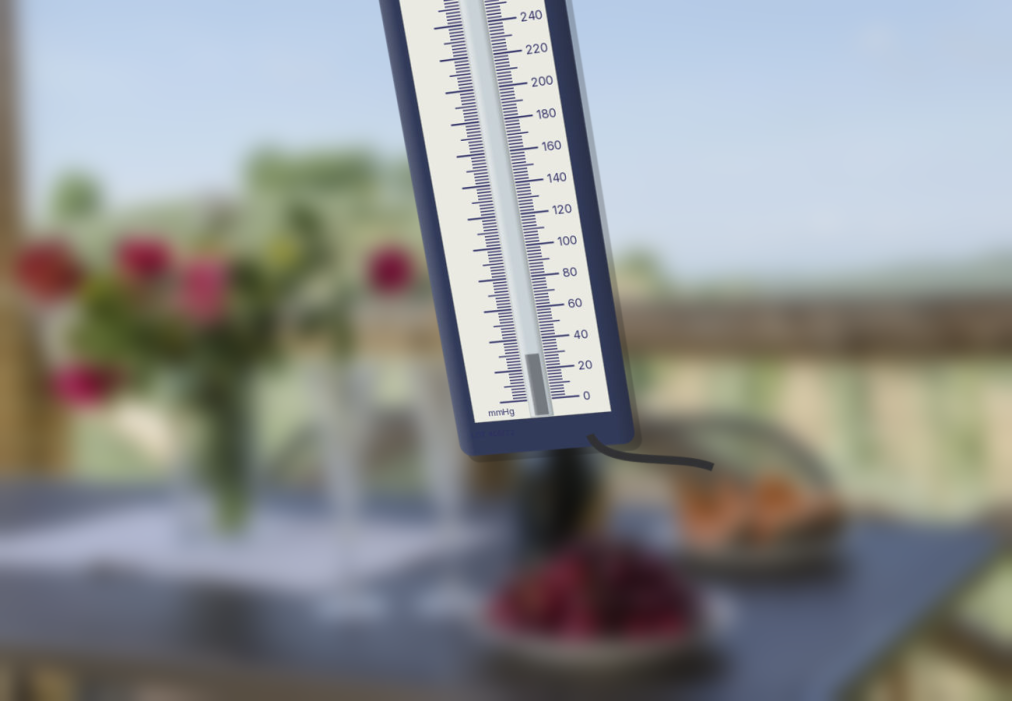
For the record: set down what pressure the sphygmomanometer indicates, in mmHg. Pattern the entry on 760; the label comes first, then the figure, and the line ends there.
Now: 30
